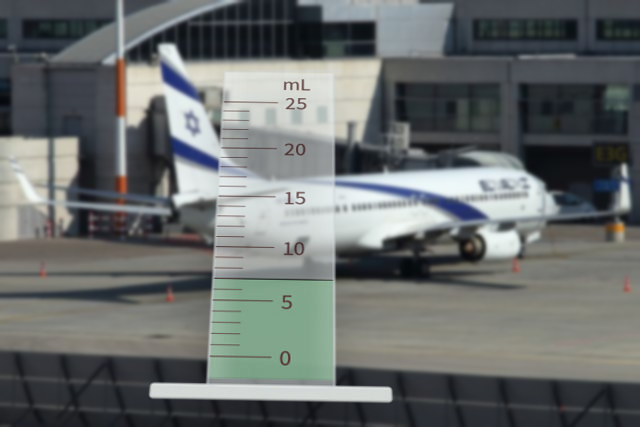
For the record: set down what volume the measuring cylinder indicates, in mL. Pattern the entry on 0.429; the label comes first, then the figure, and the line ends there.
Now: 7
